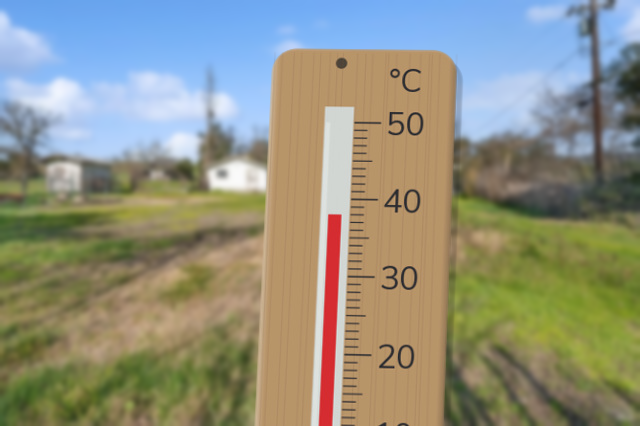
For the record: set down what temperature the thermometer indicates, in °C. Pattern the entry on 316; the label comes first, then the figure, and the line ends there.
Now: 38
